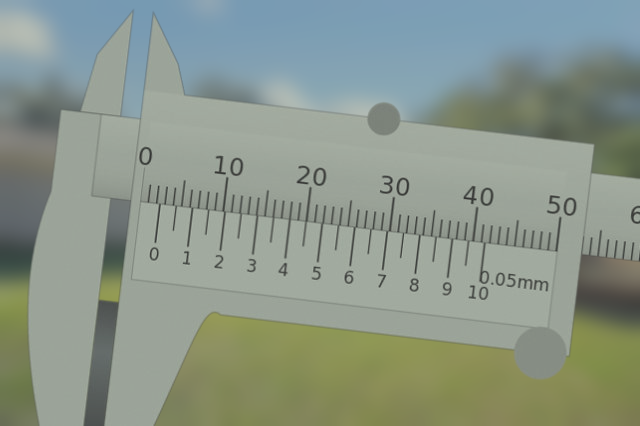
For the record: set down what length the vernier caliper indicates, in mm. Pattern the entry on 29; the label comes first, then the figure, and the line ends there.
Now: 2.4
